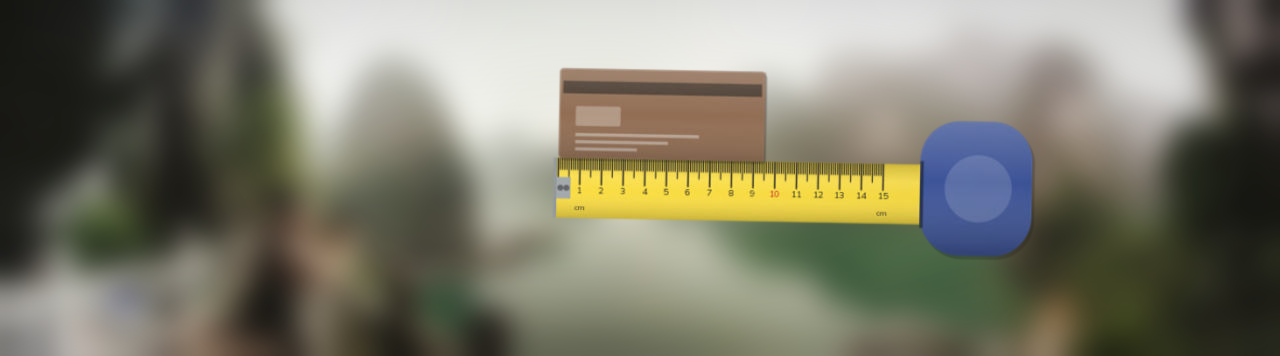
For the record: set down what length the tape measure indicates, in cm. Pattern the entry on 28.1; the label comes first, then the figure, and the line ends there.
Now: 9.5
